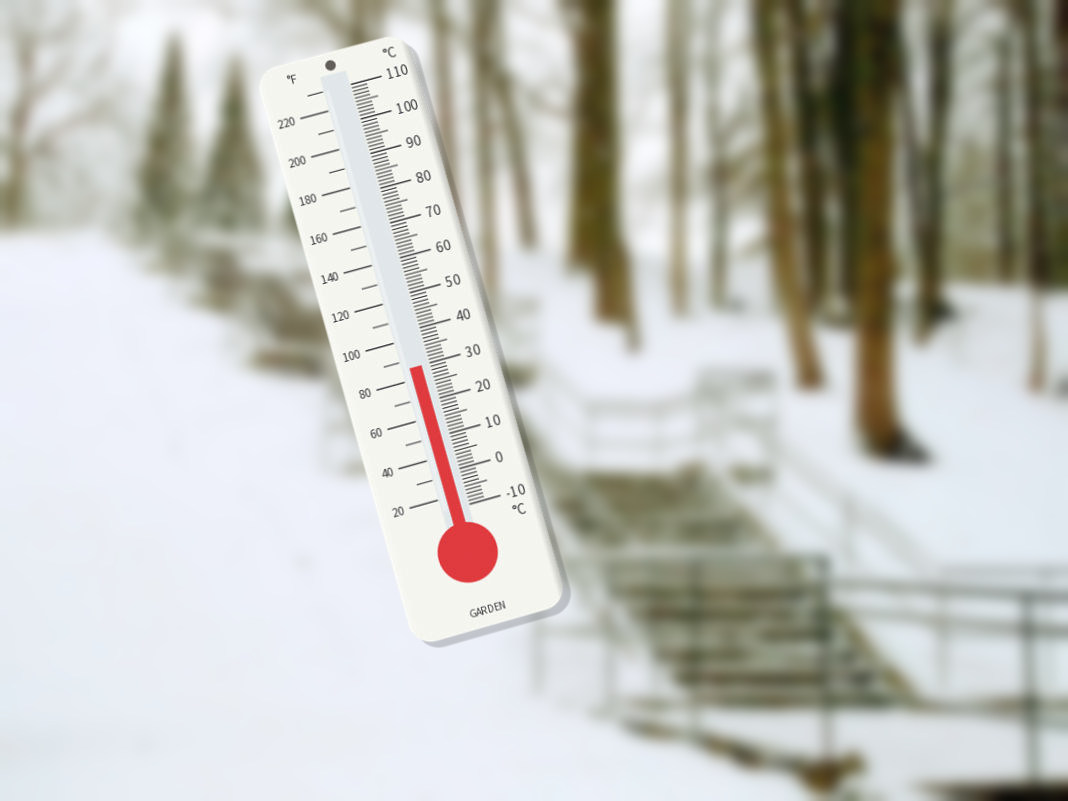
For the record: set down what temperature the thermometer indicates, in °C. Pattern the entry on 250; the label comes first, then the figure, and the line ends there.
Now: 30
